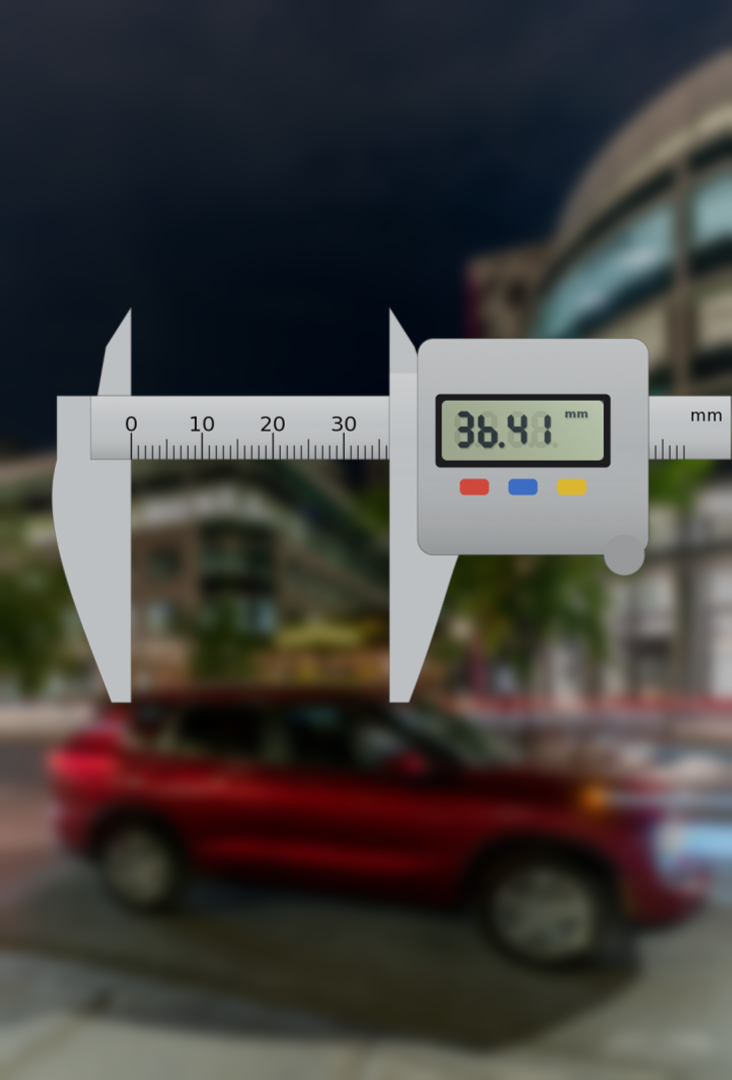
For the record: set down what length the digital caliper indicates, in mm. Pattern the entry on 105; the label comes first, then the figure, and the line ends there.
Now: 36.41
